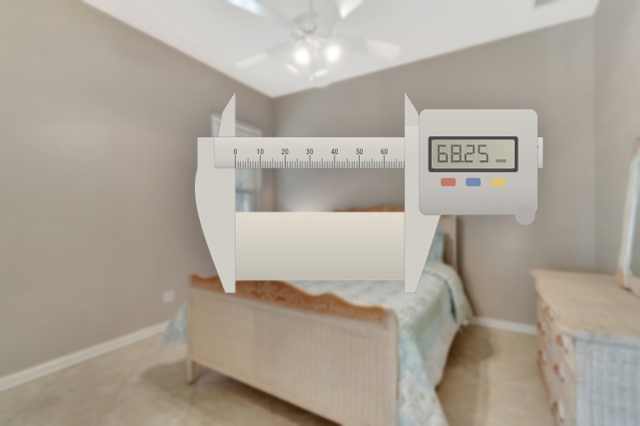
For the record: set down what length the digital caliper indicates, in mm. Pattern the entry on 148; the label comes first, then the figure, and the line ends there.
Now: 68.25
